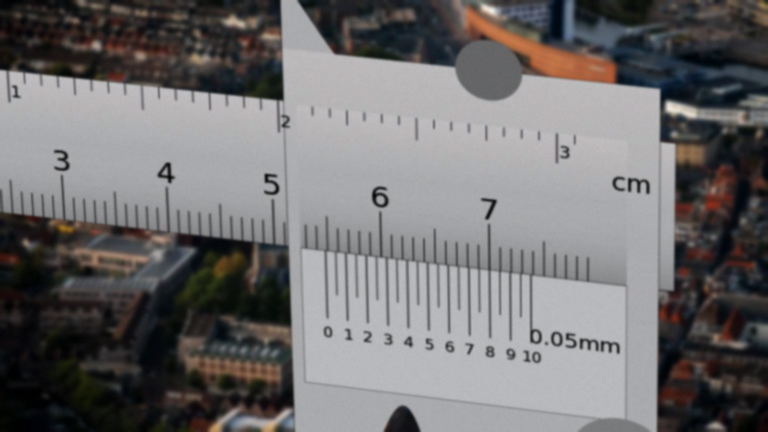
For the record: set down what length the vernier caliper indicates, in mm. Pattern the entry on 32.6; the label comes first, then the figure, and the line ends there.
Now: 54.8
